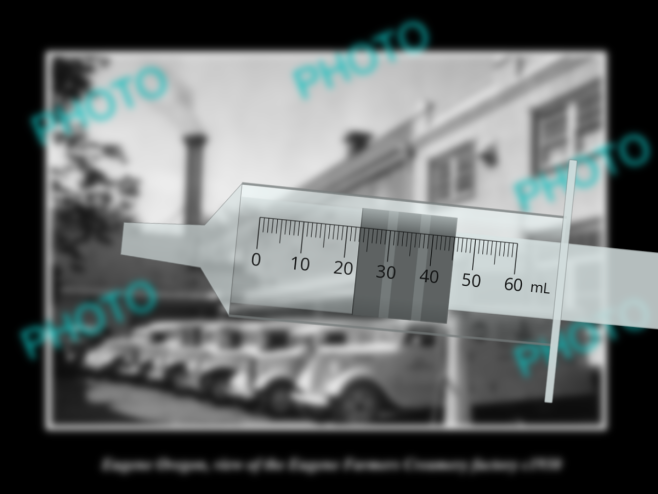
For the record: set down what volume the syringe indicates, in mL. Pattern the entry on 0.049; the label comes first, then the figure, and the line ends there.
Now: 23
